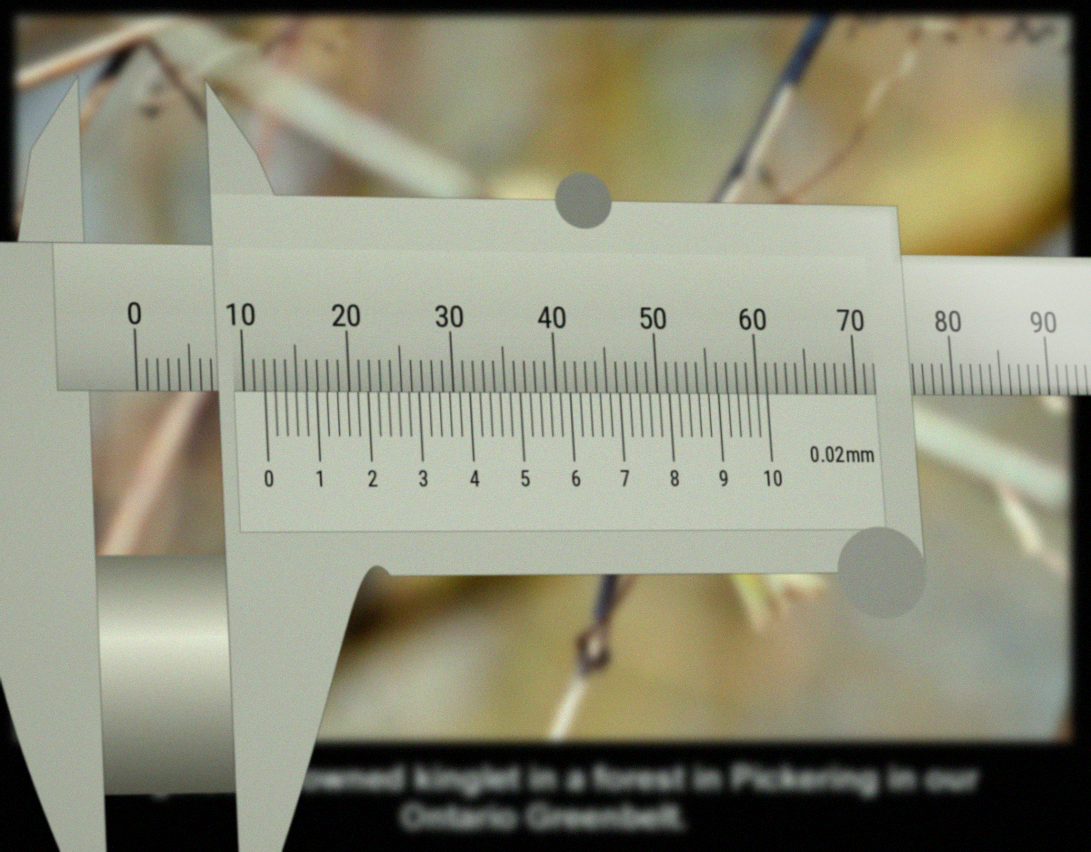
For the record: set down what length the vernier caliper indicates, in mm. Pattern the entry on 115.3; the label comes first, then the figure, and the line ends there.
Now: 12.0
